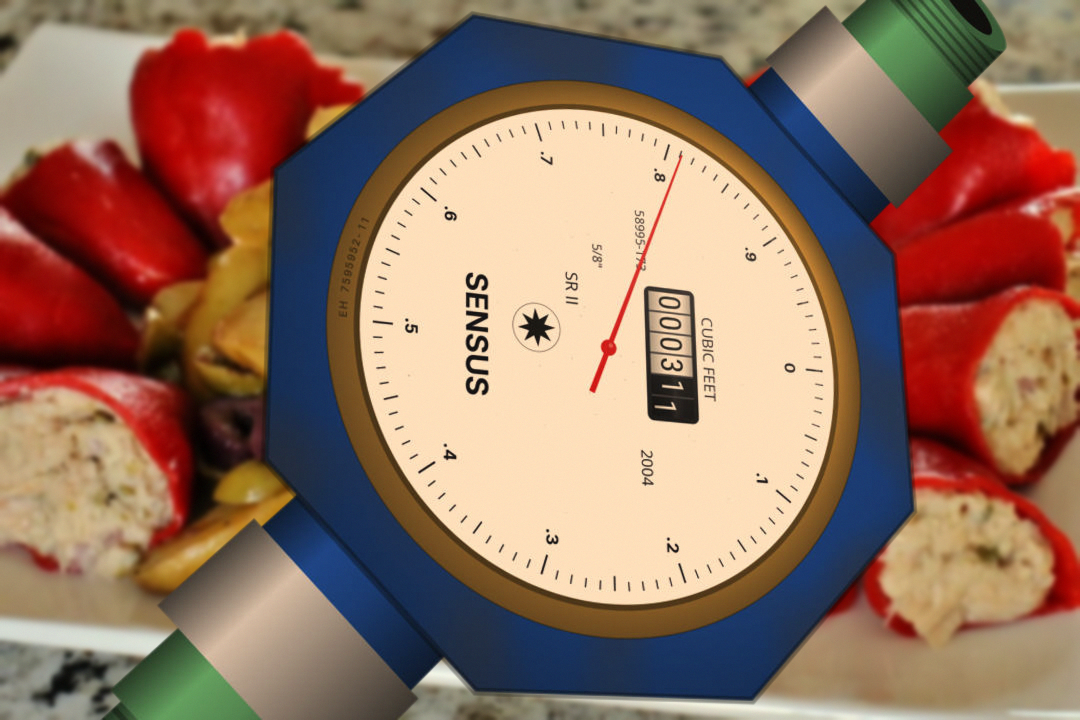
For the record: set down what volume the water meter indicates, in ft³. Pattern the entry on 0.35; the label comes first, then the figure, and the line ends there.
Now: 310.81
